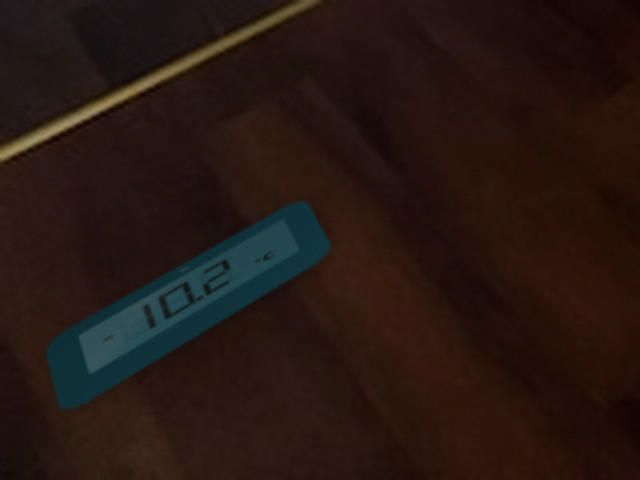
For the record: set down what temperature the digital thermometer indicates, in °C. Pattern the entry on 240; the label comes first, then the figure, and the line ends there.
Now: -10.2
